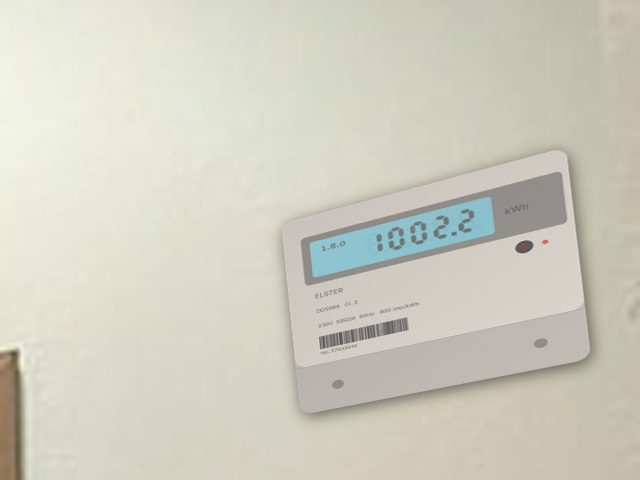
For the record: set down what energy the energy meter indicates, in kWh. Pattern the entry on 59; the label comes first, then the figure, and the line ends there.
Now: 1002.2
